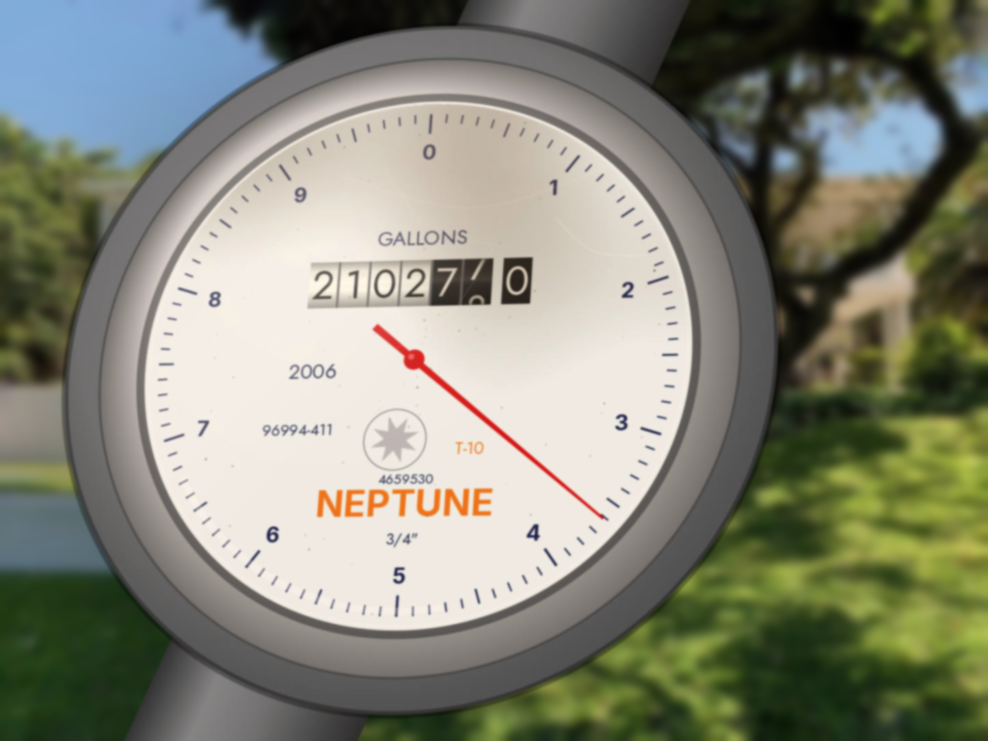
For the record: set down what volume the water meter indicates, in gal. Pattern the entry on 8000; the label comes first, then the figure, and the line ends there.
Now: 2102773.6
